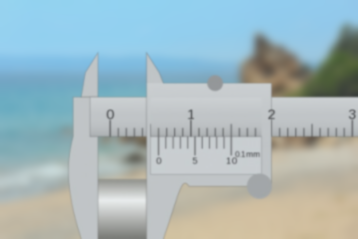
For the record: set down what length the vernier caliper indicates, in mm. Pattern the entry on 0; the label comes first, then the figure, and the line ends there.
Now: 6.0
